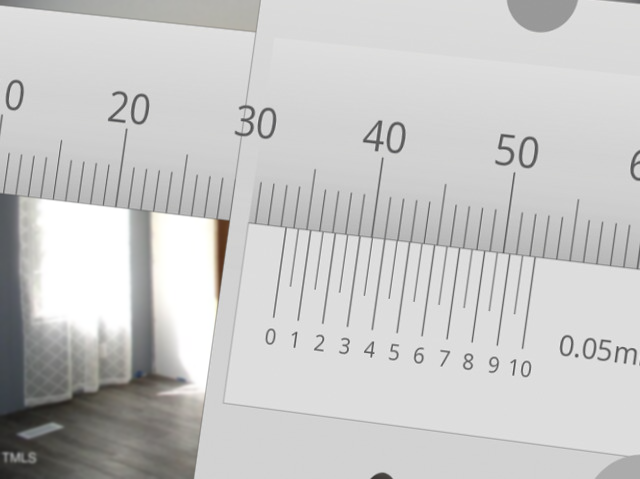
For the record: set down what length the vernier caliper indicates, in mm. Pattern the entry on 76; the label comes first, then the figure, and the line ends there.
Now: 33.4
